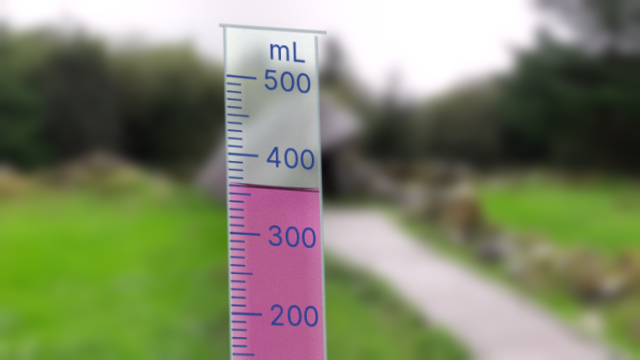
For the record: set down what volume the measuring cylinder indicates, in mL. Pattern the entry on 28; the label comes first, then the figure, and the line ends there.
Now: 360
